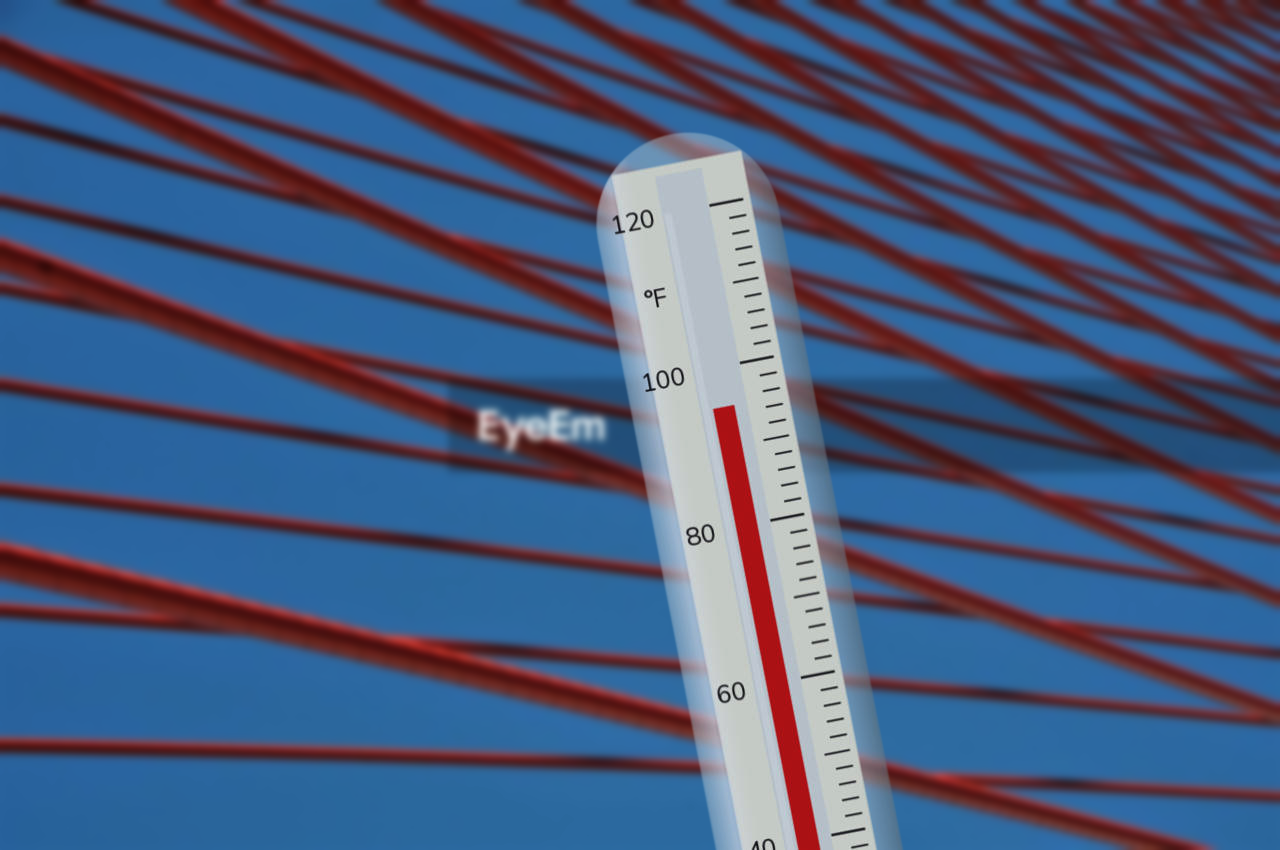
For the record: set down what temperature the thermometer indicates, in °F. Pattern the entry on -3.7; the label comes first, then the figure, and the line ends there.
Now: 95
